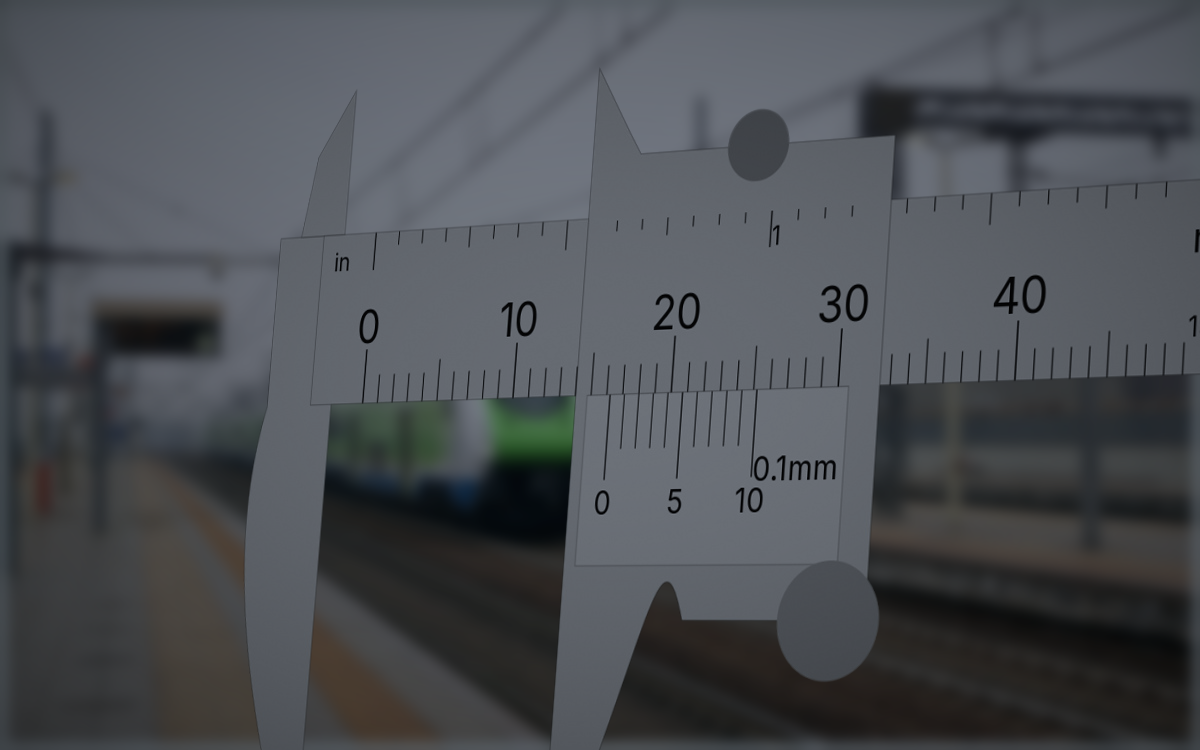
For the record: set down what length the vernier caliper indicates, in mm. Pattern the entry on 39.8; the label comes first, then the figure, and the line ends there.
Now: 16.2
